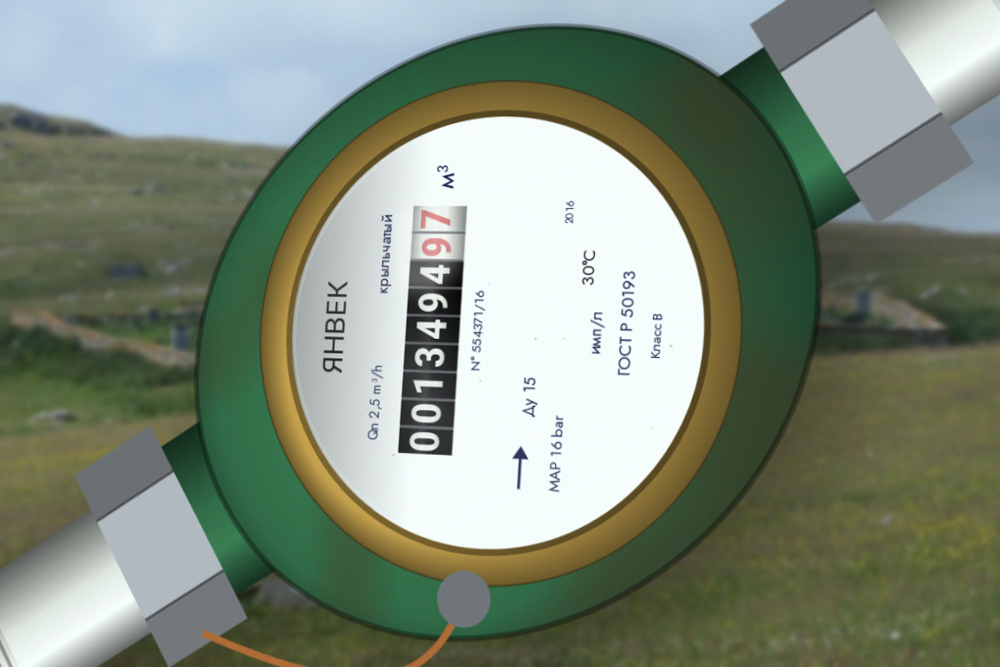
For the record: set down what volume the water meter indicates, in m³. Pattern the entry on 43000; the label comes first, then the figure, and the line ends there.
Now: 13494.97
